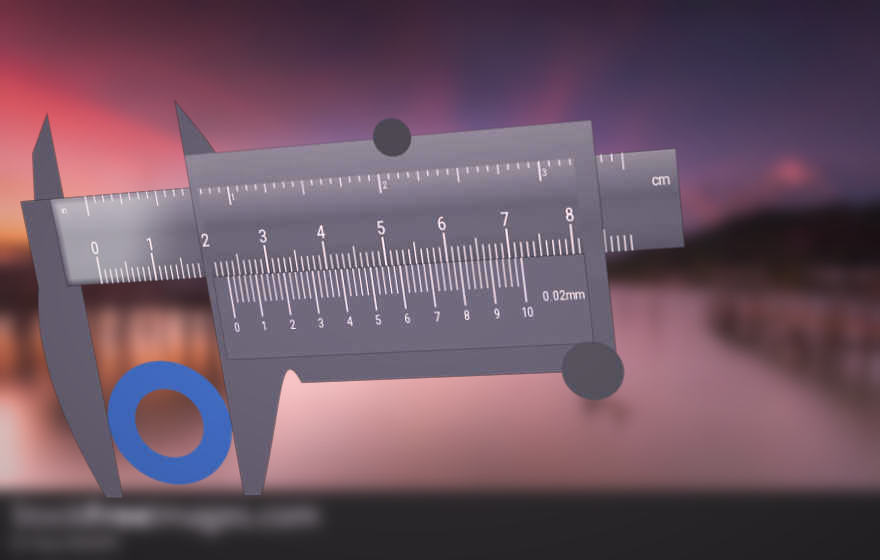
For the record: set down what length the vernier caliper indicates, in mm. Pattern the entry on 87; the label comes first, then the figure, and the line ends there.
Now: 22.8
